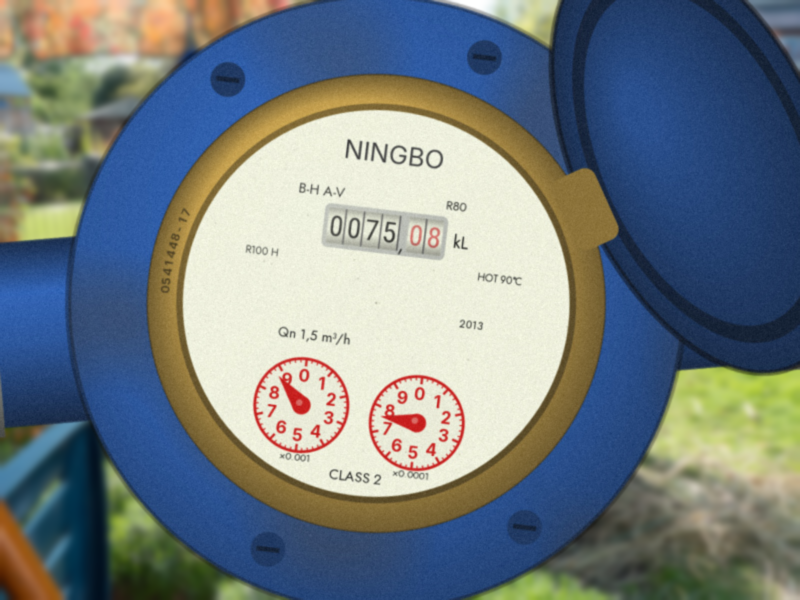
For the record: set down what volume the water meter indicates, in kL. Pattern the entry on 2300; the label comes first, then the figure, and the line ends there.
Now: 75.0887
